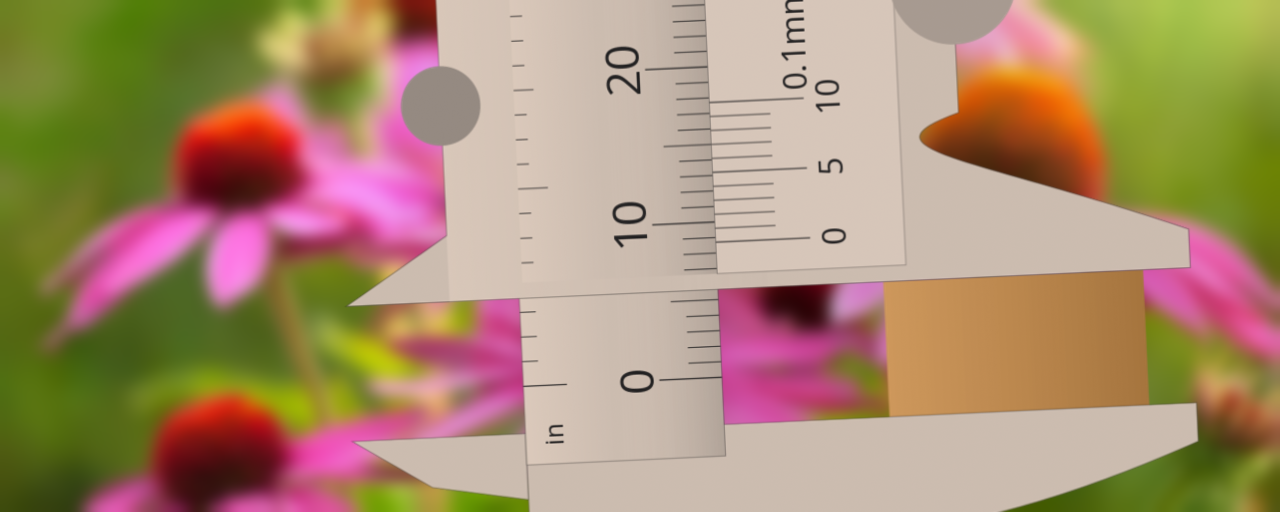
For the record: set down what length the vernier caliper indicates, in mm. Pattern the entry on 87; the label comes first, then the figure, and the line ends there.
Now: 8.7
